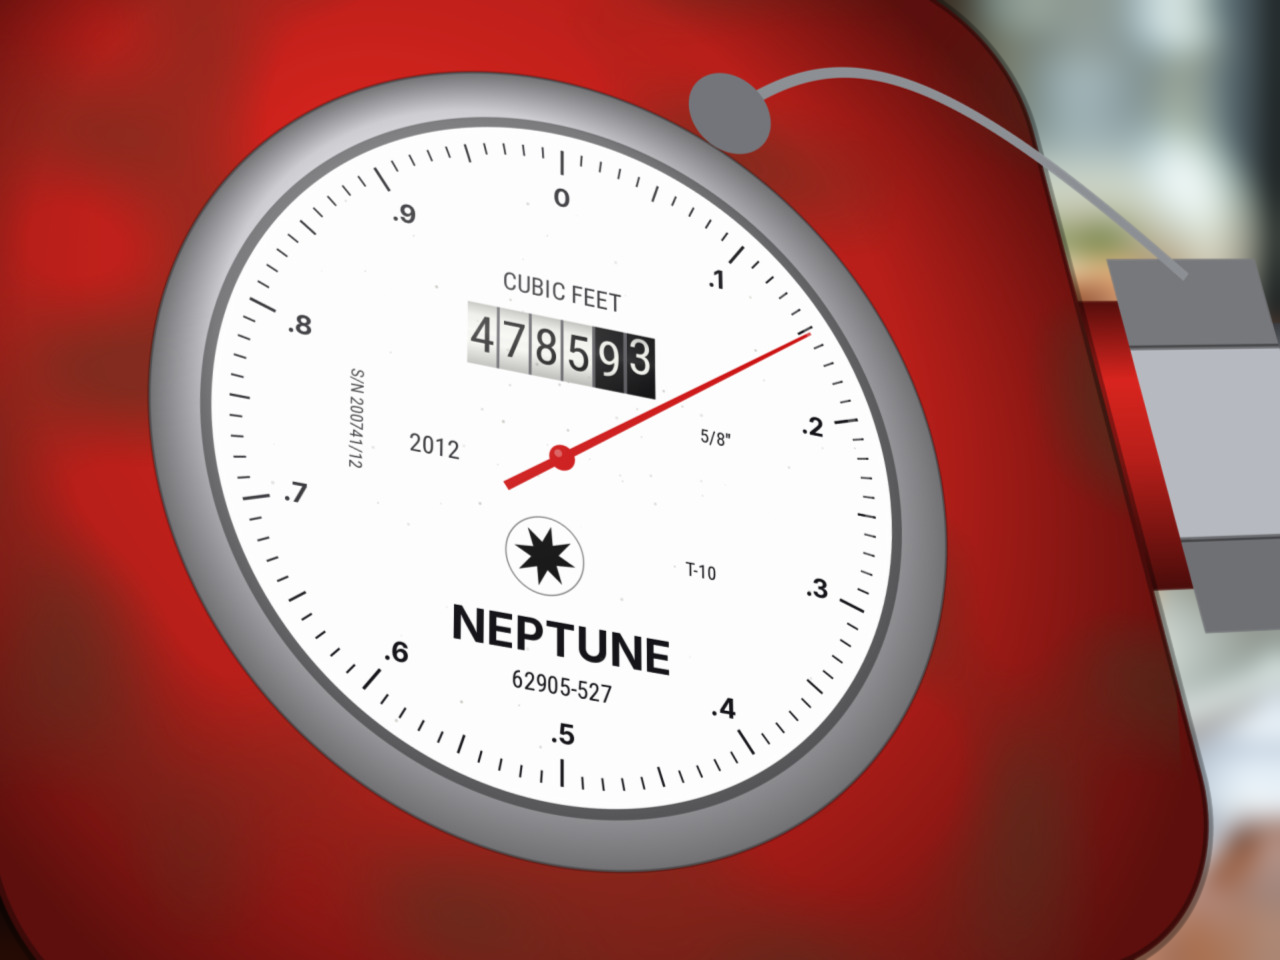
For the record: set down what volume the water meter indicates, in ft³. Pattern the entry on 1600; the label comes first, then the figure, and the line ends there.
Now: 478593.15
